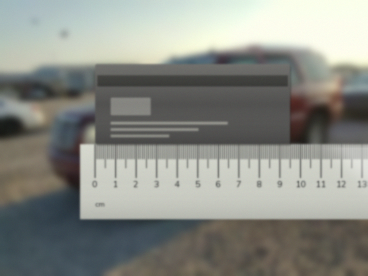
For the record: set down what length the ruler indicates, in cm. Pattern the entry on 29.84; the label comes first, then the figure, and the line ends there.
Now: 9.5
